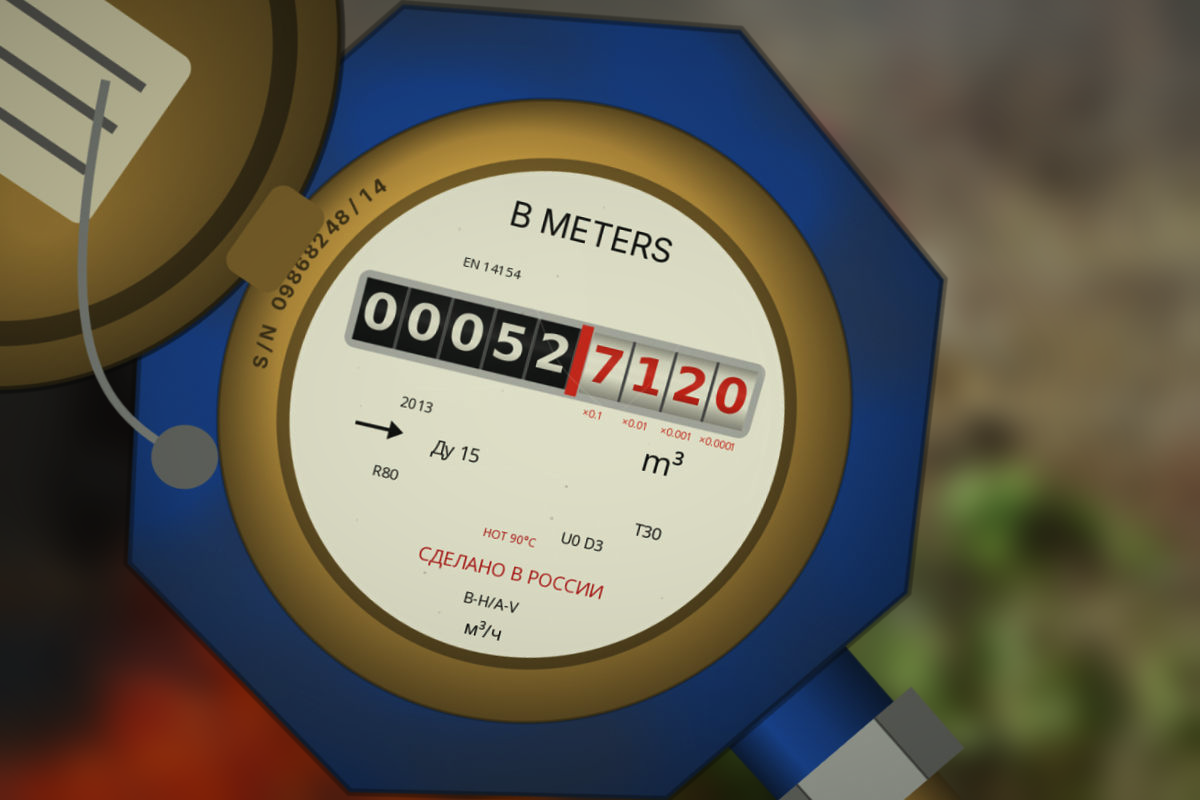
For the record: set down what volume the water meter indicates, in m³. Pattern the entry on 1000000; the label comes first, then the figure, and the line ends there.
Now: 52.7120
